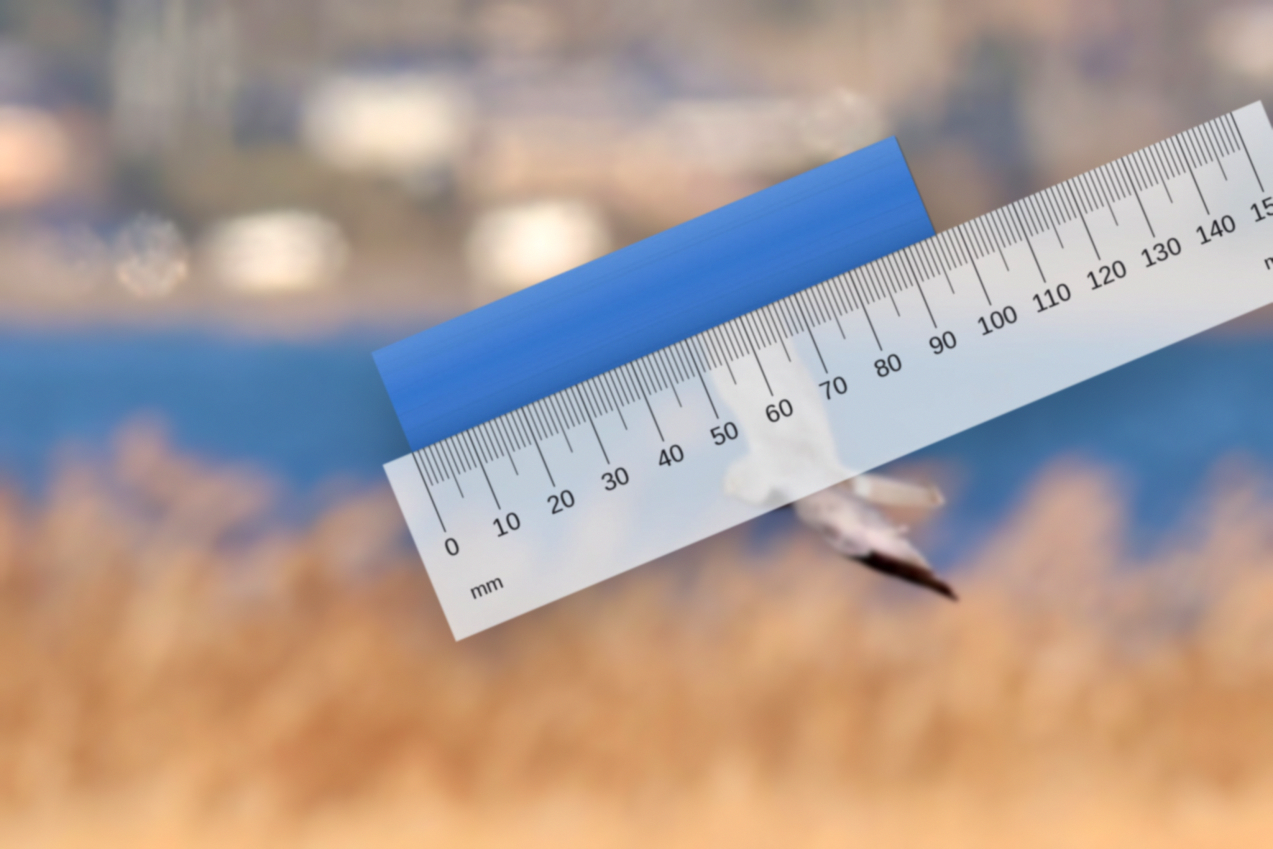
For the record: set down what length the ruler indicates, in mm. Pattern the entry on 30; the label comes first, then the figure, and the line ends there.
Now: 96
